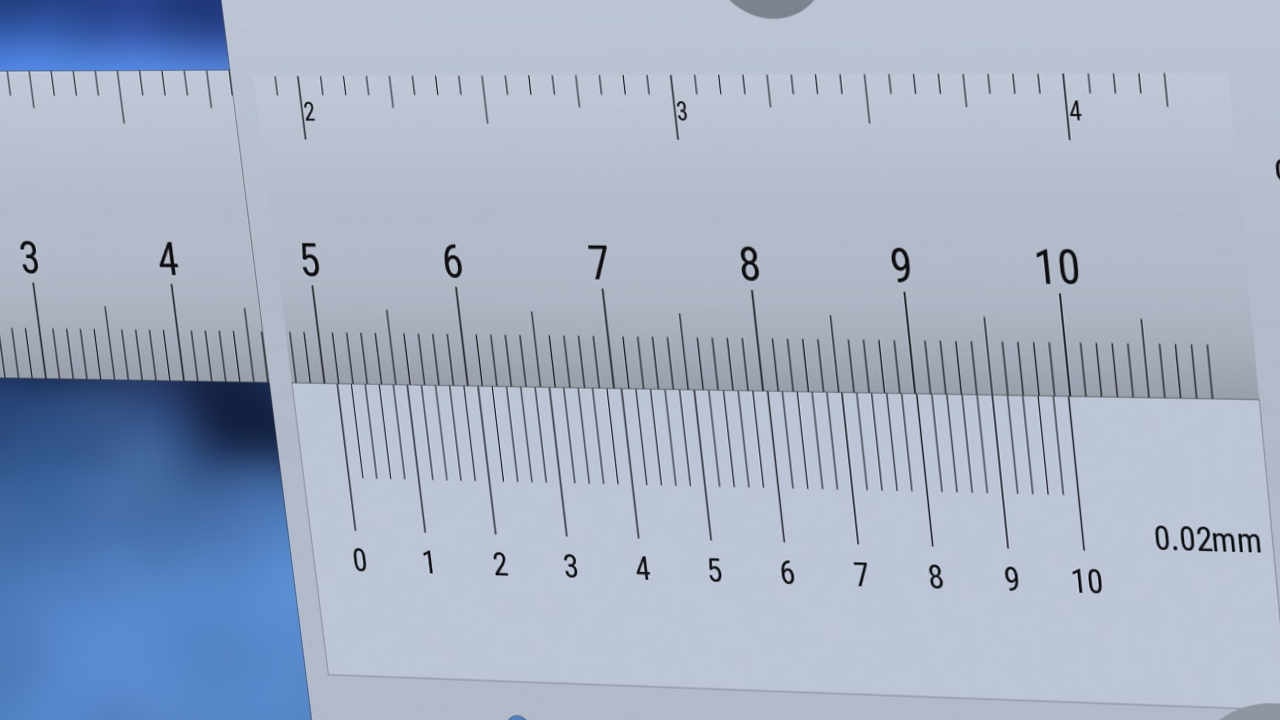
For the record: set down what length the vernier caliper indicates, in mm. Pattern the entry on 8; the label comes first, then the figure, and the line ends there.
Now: 50.9
